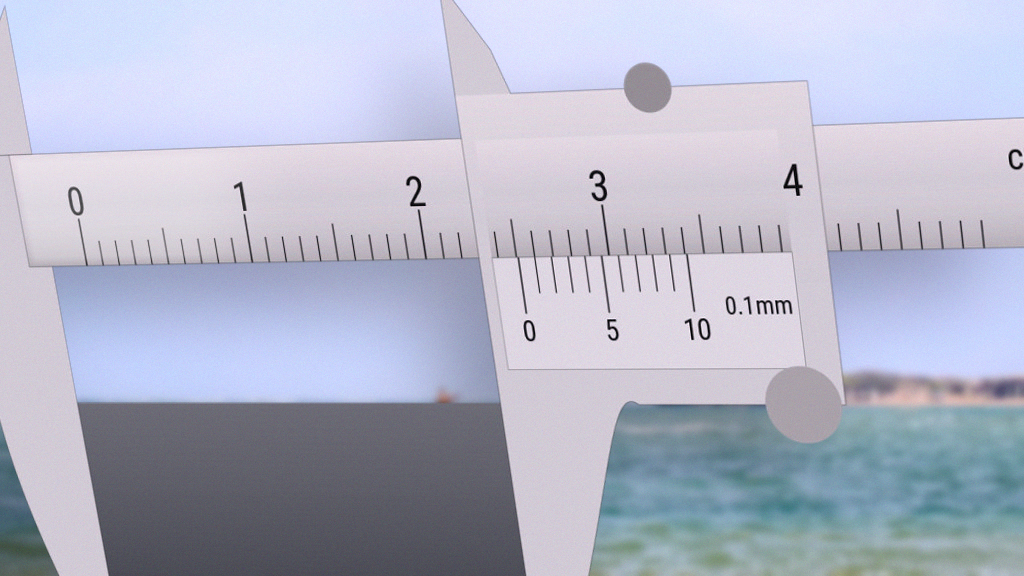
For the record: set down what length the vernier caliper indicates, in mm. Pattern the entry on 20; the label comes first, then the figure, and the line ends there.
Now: 25.1
